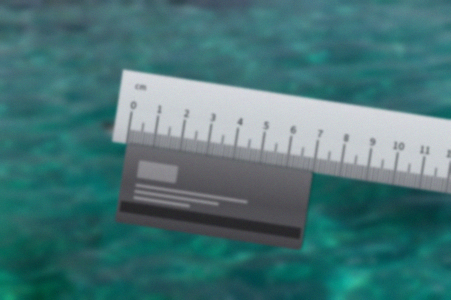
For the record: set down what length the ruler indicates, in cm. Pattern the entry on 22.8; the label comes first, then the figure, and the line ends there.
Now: 7
